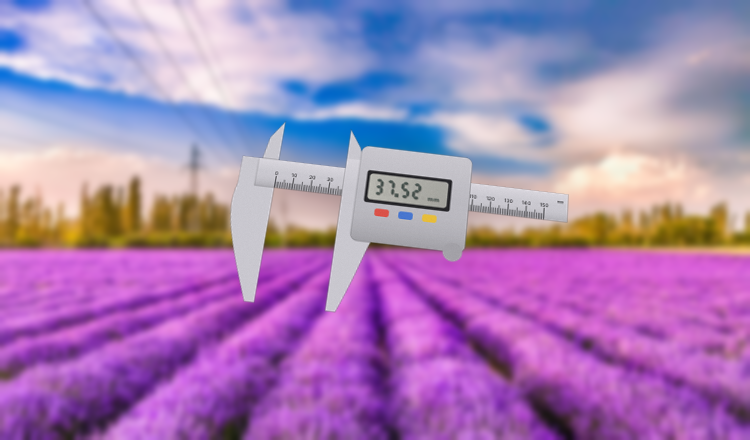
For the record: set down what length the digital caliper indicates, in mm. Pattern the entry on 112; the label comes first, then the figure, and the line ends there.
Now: 37.52
